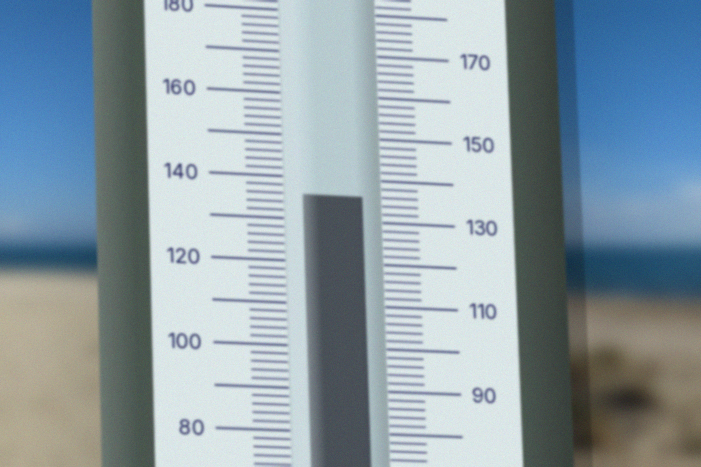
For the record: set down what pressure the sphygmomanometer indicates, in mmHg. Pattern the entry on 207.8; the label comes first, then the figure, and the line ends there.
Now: 136
